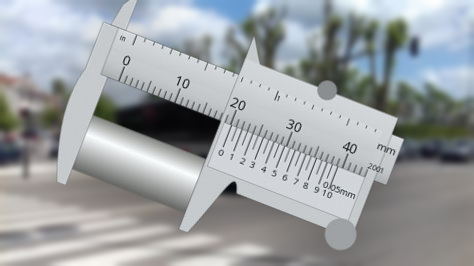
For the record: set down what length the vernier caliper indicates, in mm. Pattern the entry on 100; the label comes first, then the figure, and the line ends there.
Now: 20.2
